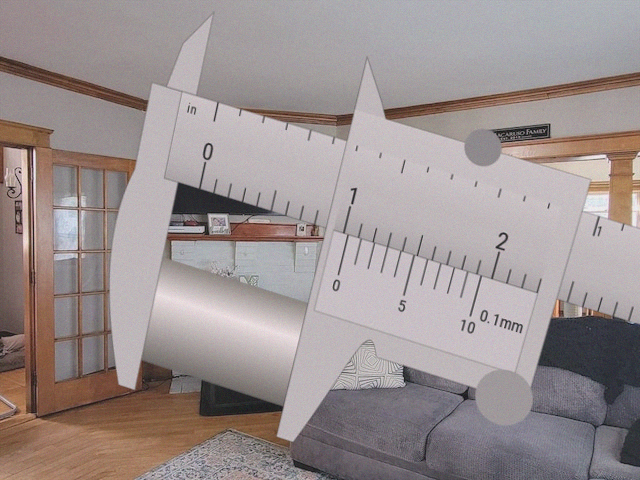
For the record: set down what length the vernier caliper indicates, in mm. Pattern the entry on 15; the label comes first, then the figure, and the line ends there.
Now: 10.3
